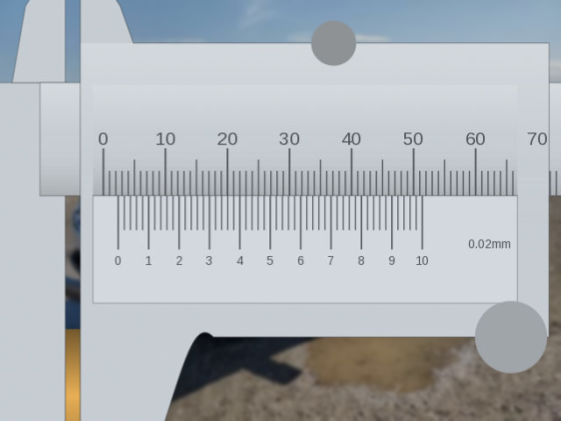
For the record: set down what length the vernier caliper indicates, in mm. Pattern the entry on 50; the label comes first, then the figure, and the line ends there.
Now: 2.4
